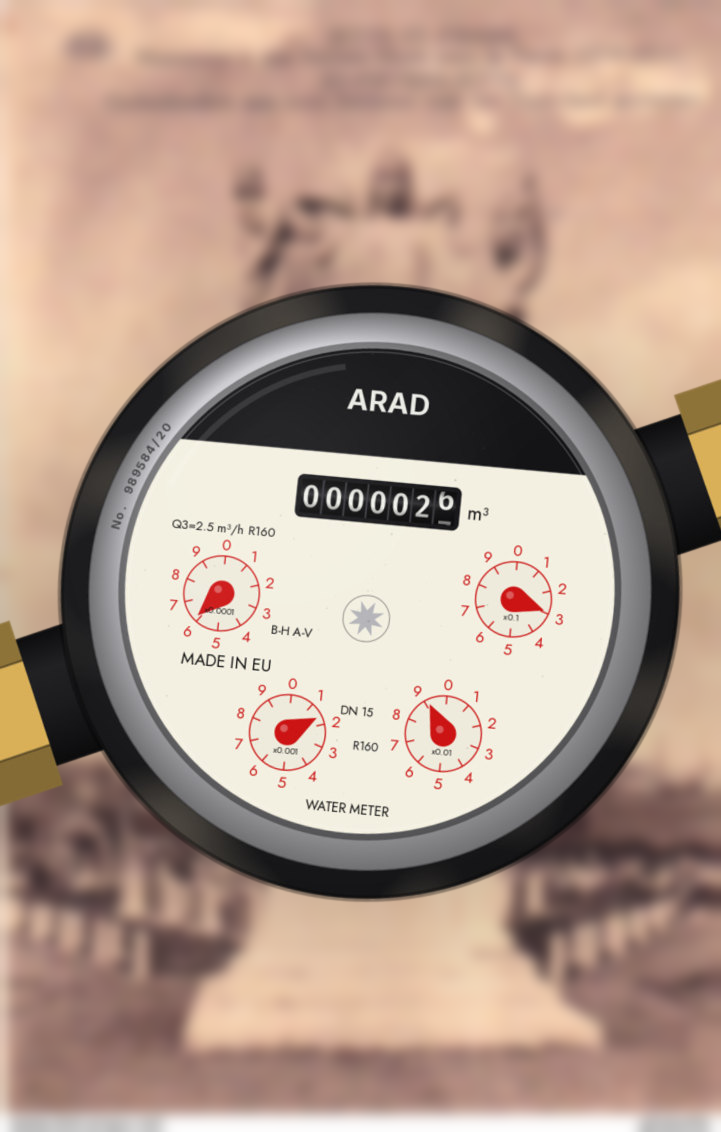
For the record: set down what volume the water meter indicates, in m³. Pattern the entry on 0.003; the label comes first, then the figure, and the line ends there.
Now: 26.2916
